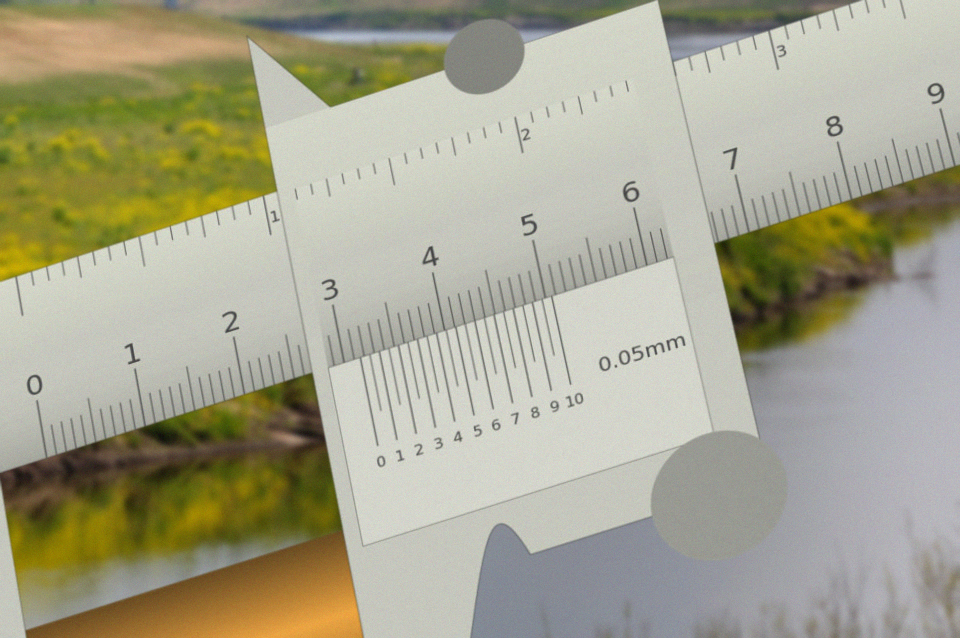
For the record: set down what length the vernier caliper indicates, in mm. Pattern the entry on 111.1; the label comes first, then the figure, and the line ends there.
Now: 31.6
